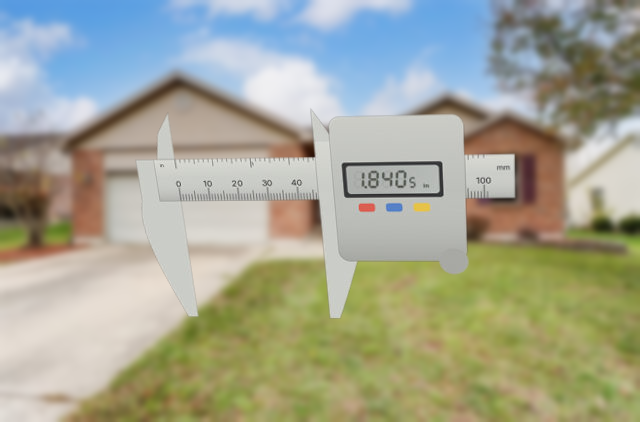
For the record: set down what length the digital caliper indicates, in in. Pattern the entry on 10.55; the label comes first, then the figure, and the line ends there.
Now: 1.8405
